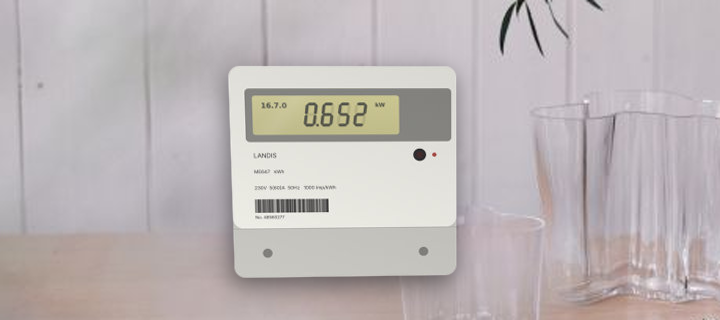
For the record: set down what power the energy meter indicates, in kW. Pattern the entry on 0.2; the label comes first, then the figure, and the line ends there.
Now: 0.652
